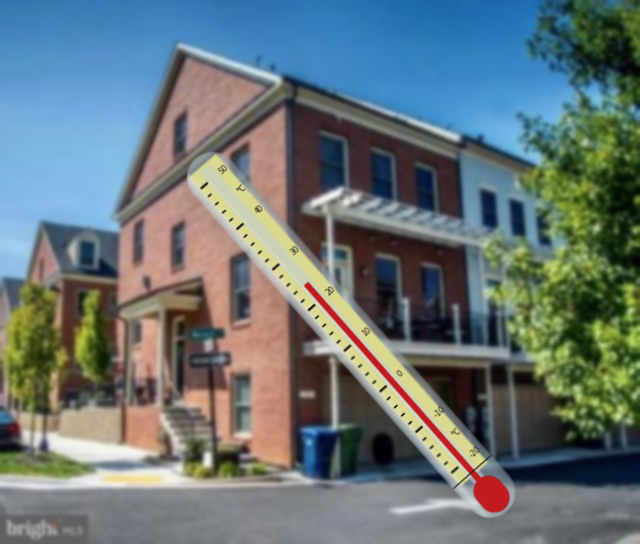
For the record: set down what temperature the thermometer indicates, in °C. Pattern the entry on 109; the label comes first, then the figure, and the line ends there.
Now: 24
